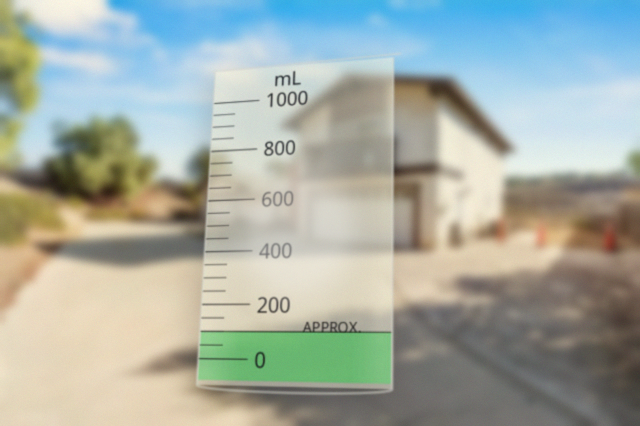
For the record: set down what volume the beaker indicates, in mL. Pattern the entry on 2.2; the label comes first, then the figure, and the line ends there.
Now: 100
